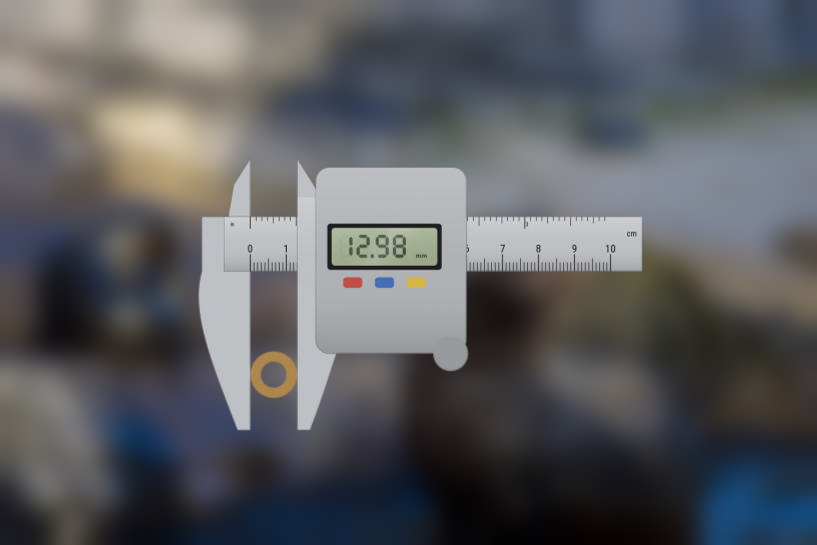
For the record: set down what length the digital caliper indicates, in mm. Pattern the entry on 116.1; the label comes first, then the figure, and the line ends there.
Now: 12.98
